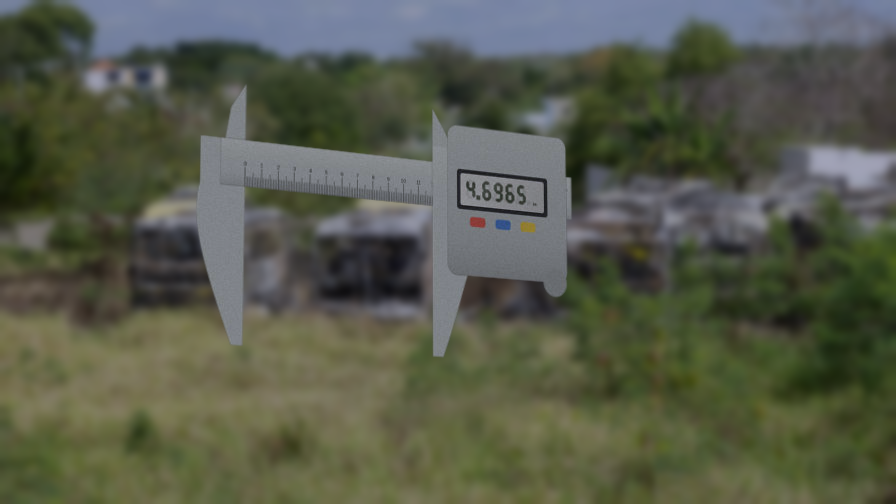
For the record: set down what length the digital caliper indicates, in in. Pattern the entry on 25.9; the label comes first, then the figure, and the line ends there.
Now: 4.6965
